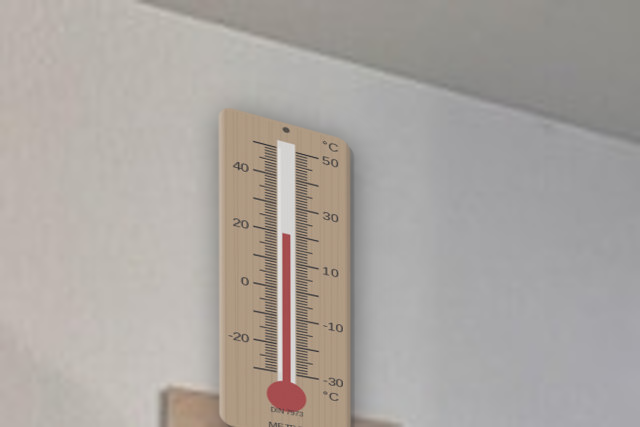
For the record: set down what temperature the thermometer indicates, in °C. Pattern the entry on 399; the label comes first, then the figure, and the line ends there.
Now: 20
